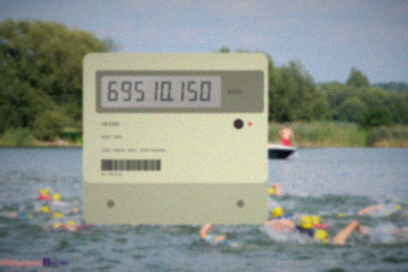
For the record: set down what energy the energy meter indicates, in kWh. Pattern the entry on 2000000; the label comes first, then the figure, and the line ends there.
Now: 69510.150
